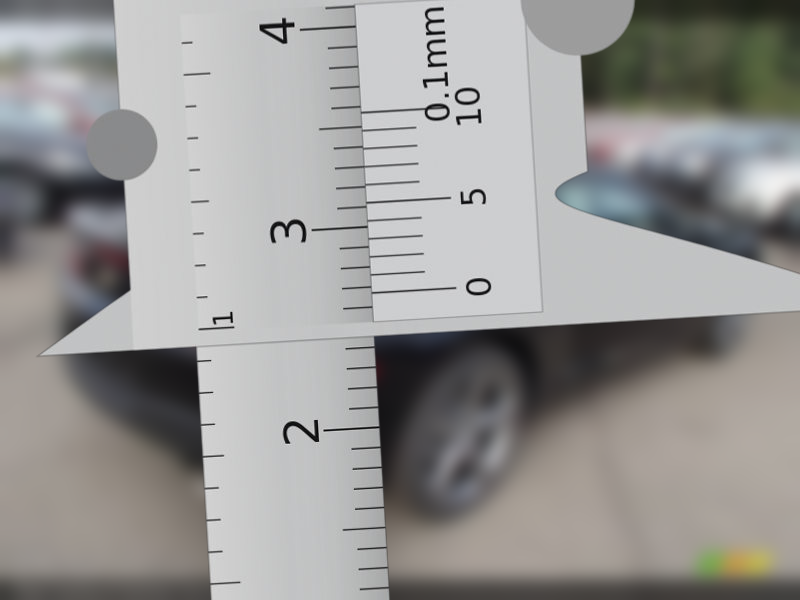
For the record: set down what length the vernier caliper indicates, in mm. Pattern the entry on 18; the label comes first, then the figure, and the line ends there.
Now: 26.7
